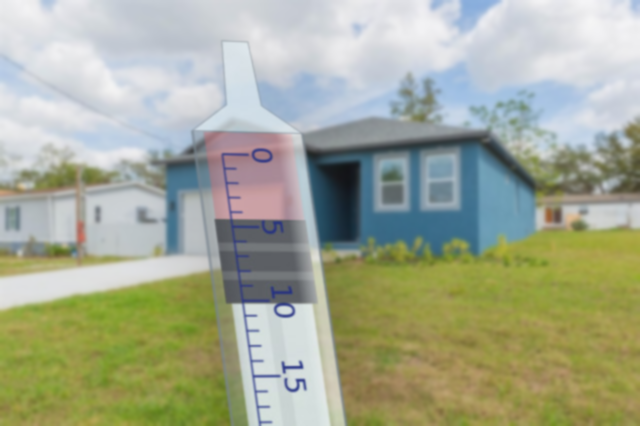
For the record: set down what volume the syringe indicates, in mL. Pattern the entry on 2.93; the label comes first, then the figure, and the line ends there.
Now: 4.5
